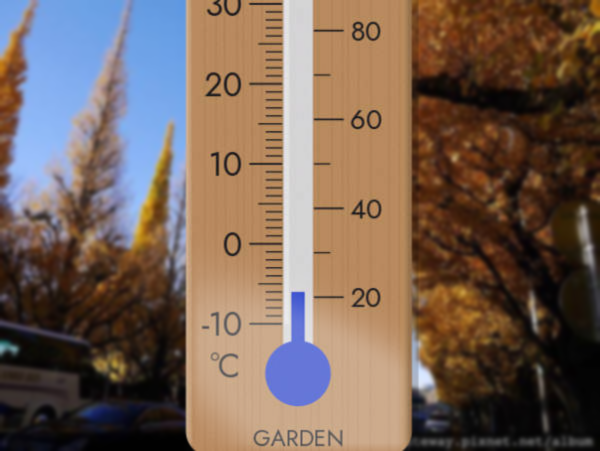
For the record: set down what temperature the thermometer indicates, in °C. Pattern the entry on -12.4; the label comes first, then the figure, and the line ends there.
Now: -6
